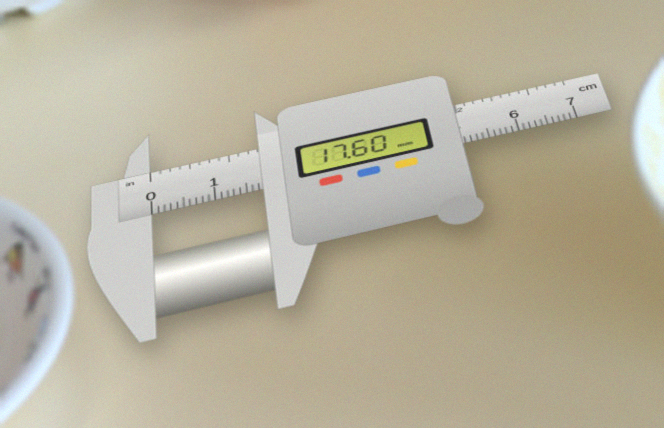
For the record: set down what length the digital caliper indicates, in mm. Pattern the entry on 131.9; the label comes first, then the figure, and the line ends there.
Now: 17.60
